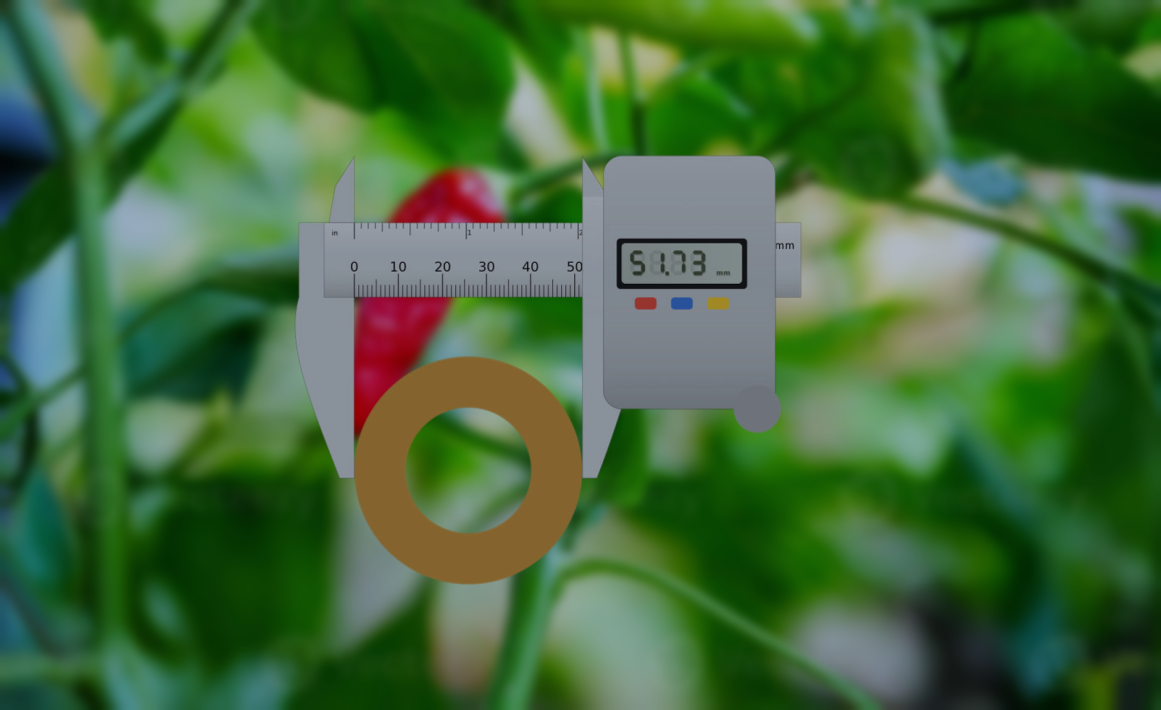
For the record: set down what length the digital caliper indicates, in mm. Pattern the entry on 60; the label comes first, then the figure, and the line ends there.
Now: 51.73
